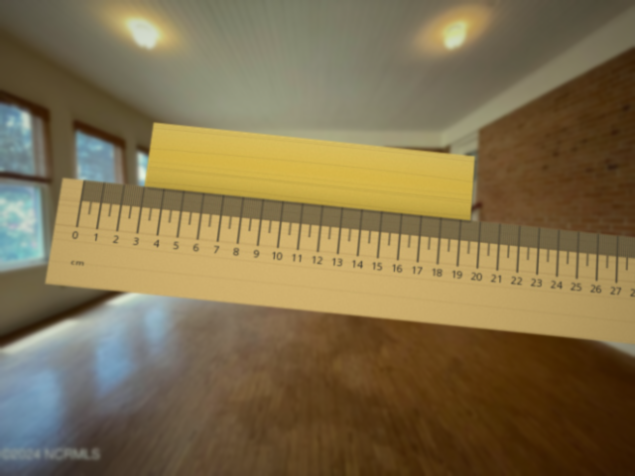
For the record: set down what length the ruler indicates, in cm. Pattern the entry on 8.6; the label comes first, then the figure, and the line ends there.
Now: 16.5
